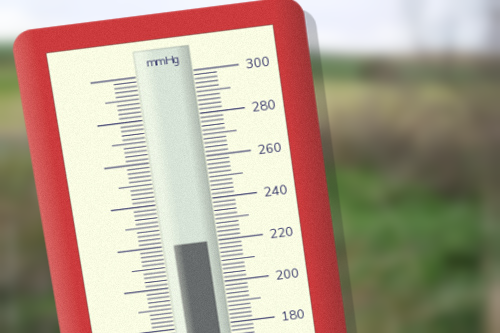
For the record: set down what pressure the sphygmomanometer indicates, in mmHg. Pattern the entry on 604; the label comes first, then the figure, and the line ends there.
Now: 220
